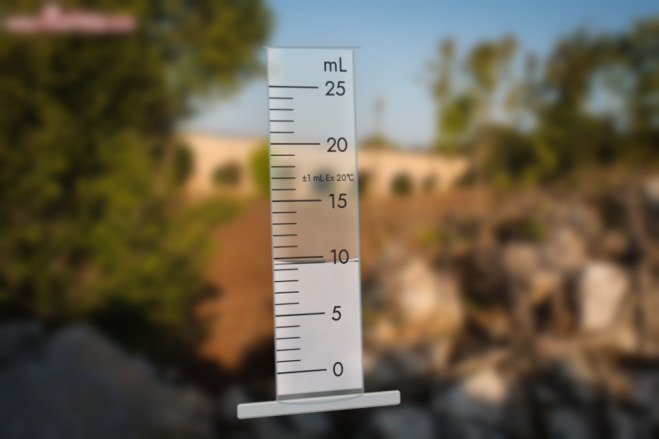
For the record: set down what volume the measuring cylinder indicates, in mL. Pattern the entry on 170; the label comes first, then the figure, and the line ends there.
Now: 9.5
